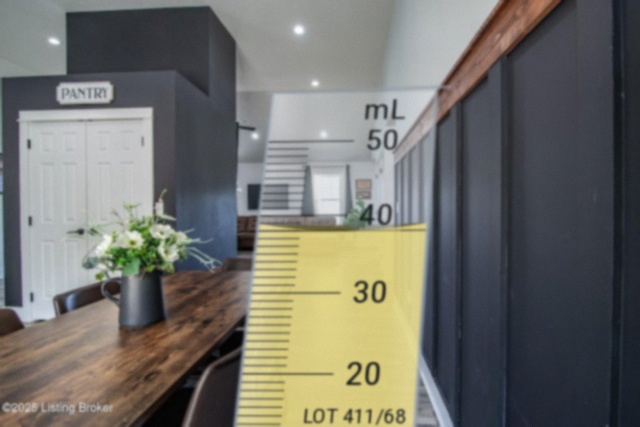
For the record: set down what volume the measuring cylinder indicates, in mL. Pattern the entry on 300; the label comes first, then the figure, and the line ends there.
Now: 38
